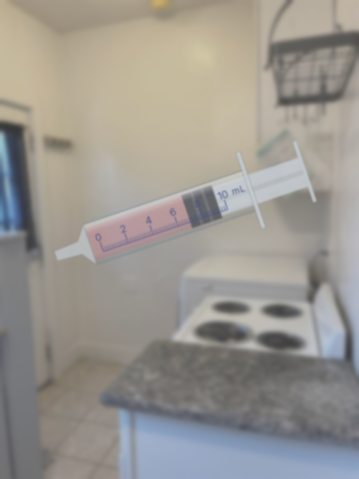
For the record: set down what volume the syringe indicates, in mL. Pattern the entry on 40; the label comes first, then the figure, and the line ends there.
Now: 7
